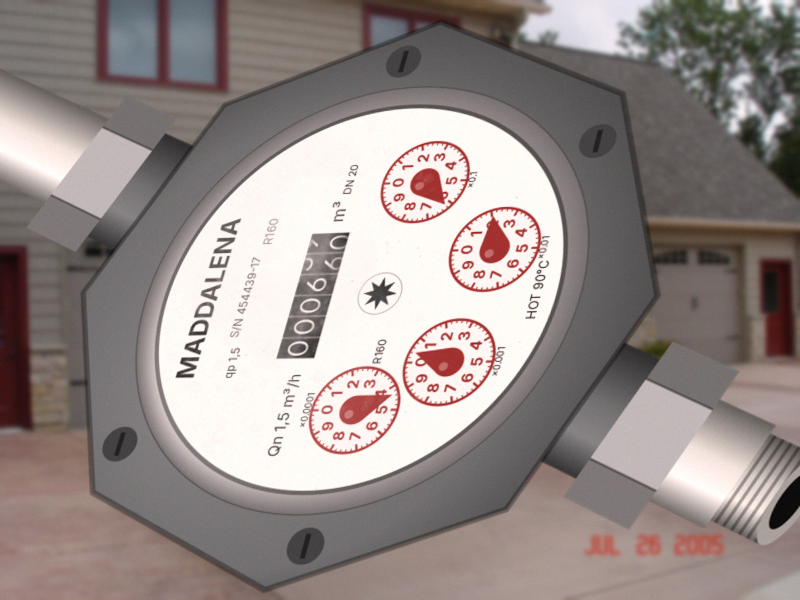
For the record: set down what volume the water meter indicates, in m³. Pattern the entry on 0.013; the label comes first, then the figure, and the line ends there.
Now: 659.6204
